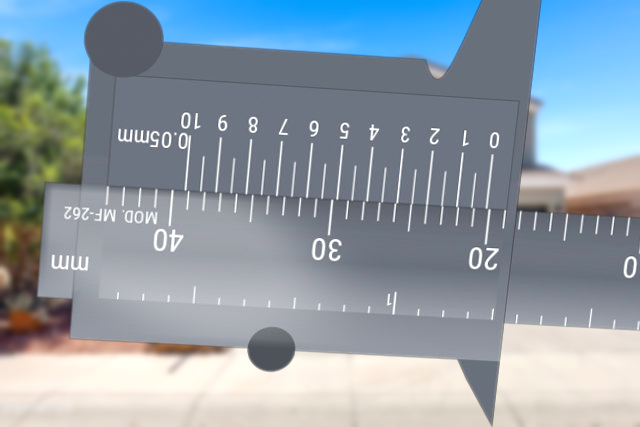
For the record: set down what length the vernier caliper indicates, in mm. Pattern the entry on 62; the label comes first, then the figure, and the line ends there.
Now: 20.2
